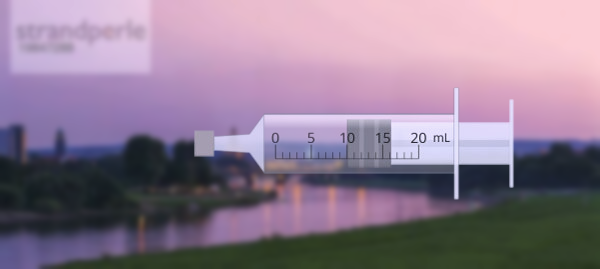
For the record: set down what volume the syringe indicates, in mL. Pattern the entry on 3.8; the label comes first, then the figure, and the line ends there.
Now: 10
